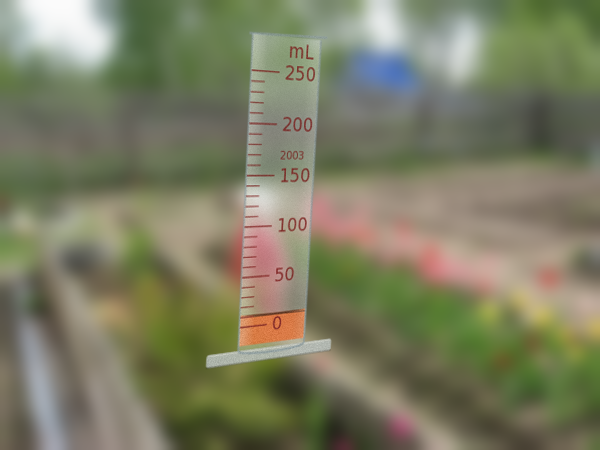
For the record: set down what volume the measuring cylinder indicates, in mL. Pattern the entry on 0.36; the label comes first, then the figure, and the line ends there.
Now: 10
